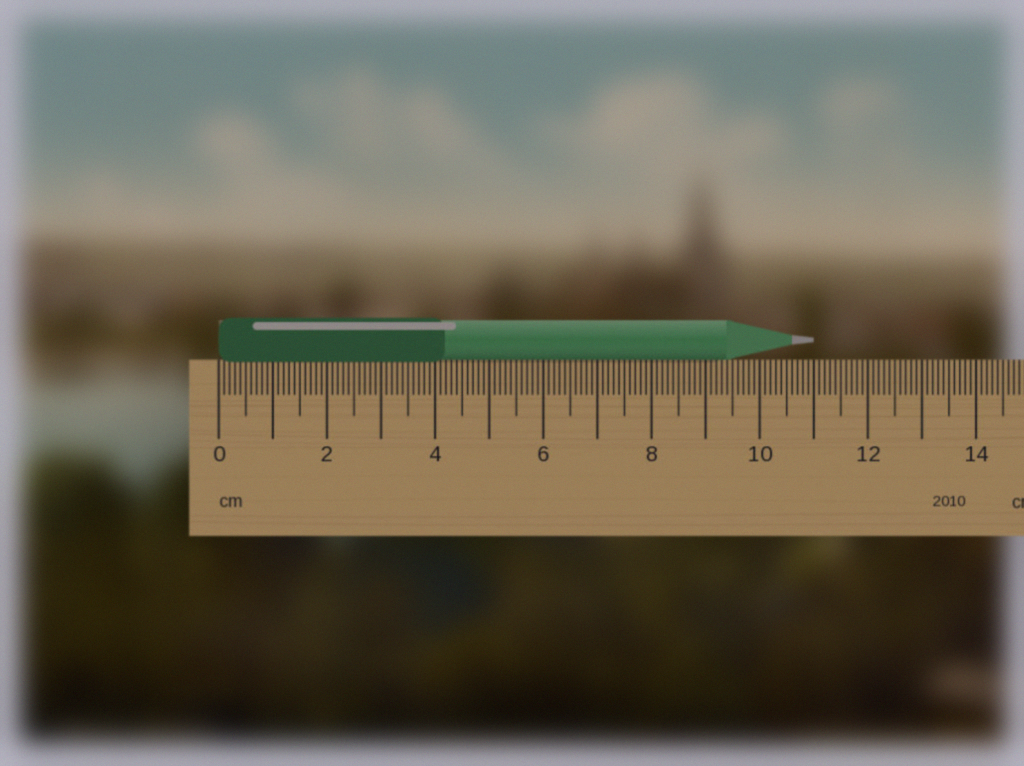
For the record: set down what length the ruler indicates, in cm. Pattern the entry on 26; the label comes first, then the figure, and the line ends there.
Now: 11
